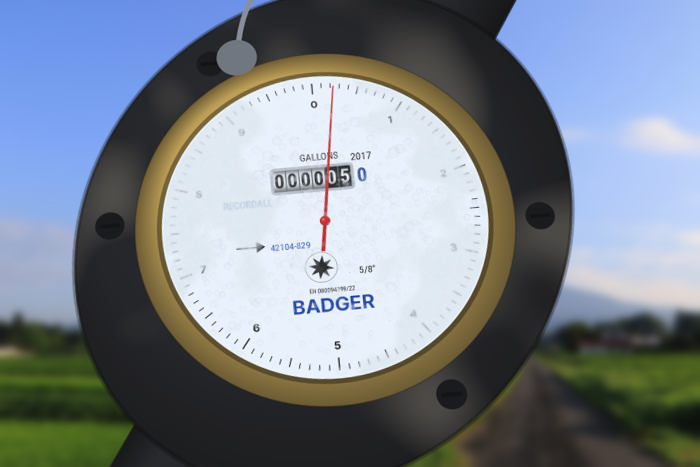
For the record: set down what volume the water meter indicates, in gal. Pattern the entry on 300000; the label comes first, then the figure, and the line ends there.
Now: 50.2
